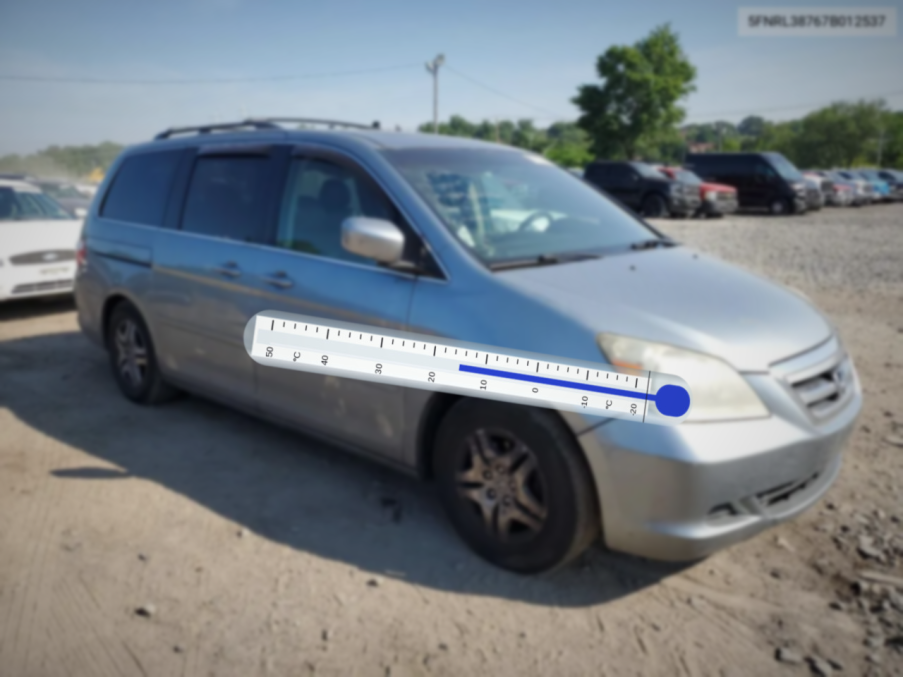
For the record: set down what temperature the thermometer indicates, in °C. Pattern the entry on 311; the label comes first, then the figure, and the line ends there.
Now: 15
